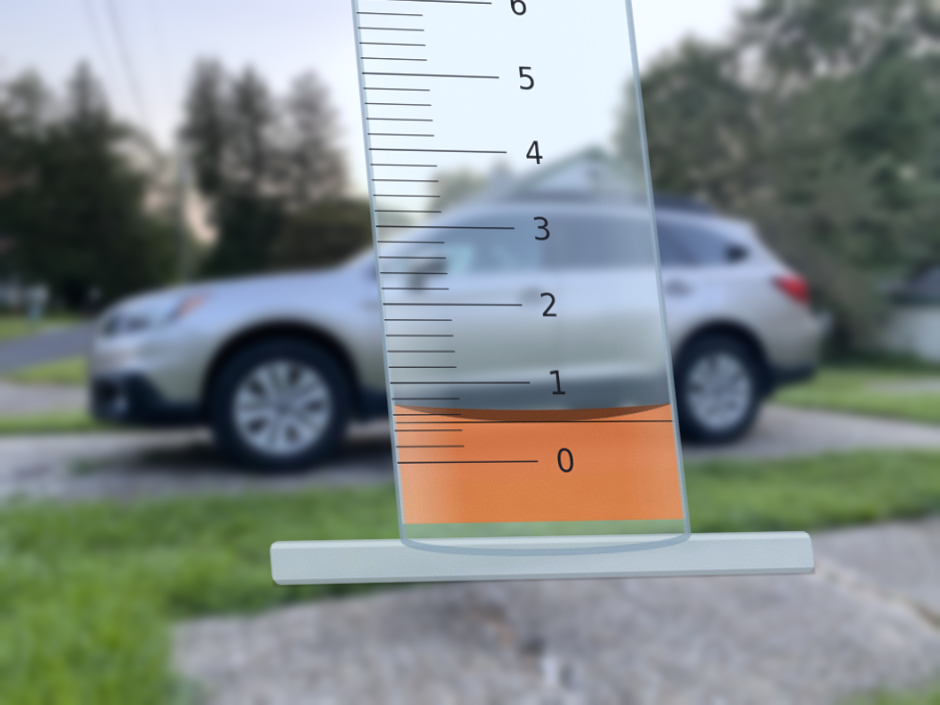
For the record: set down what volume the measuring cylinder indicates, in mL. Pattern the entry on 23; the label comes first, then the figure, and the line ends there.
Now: 0.5
